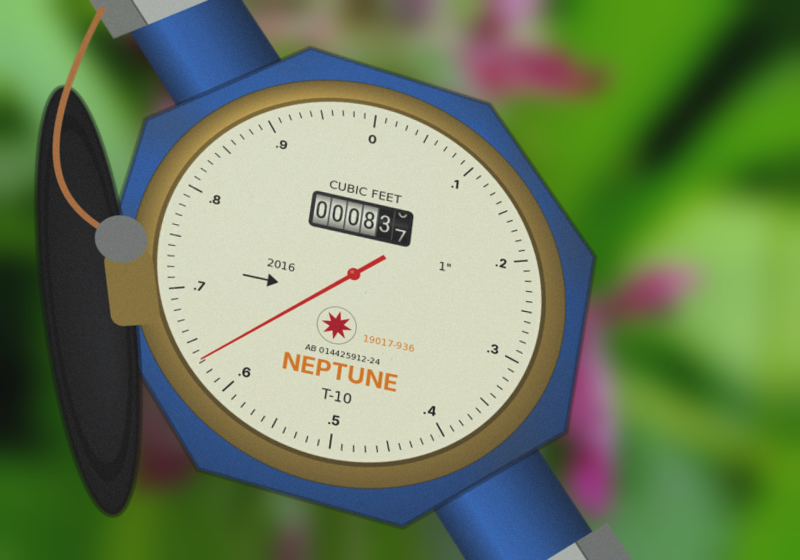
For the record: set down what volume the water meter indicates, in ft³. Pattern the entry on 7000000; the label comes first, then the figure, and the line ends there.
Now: 836.63
